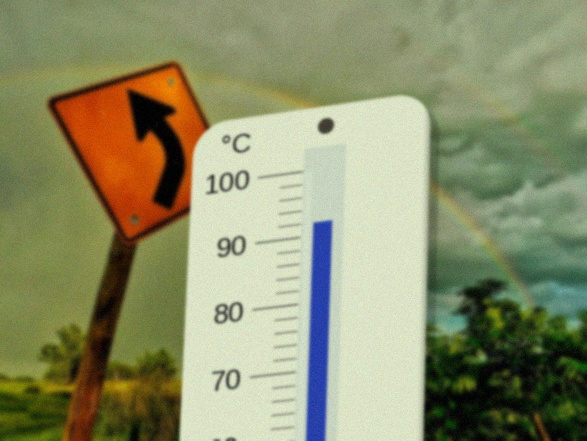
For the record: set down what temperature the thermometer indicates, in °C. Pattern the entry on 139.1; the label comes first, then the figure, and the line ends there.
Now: 92
